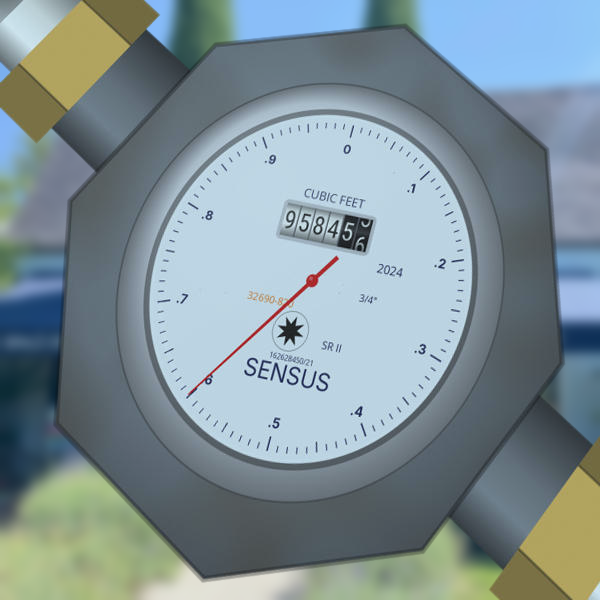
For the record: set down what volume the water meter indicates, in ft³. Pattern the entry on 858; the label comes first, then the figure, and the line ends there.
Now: 958455.60
